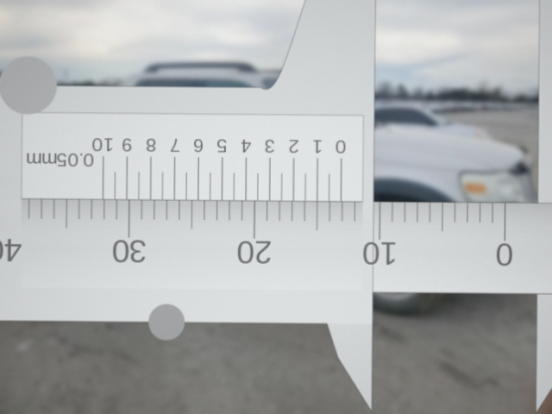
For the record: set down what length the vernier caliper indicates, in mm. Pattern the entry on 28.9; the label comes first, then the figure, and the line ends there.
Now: 13.1
